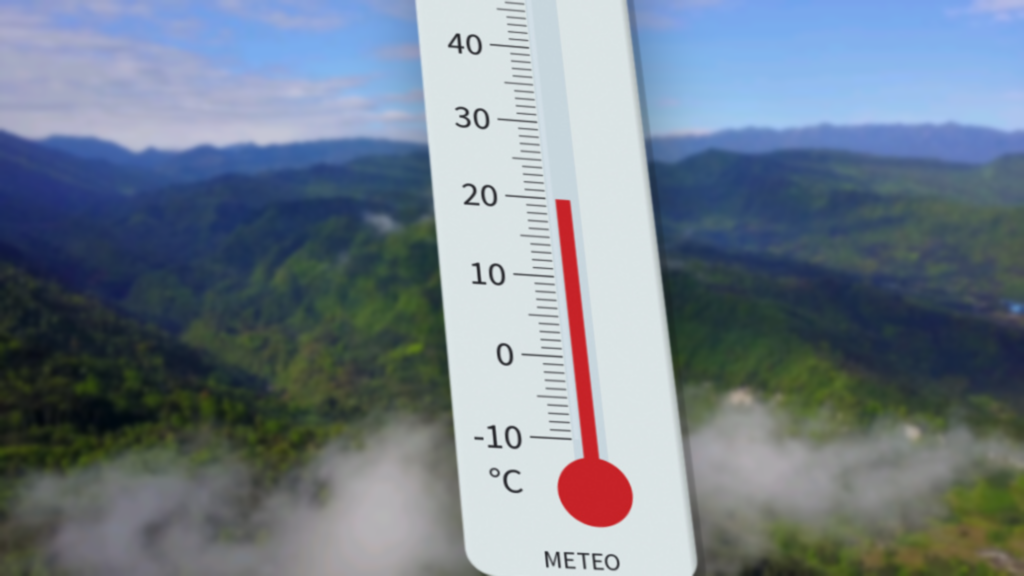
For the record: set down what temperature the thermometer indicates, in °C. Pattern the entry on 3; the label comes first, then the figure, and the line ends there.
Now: 20
